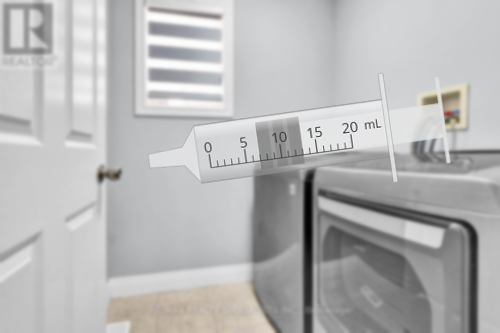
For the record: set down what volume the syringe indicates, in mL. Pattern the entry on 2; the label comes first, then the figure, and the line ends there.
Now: 7
